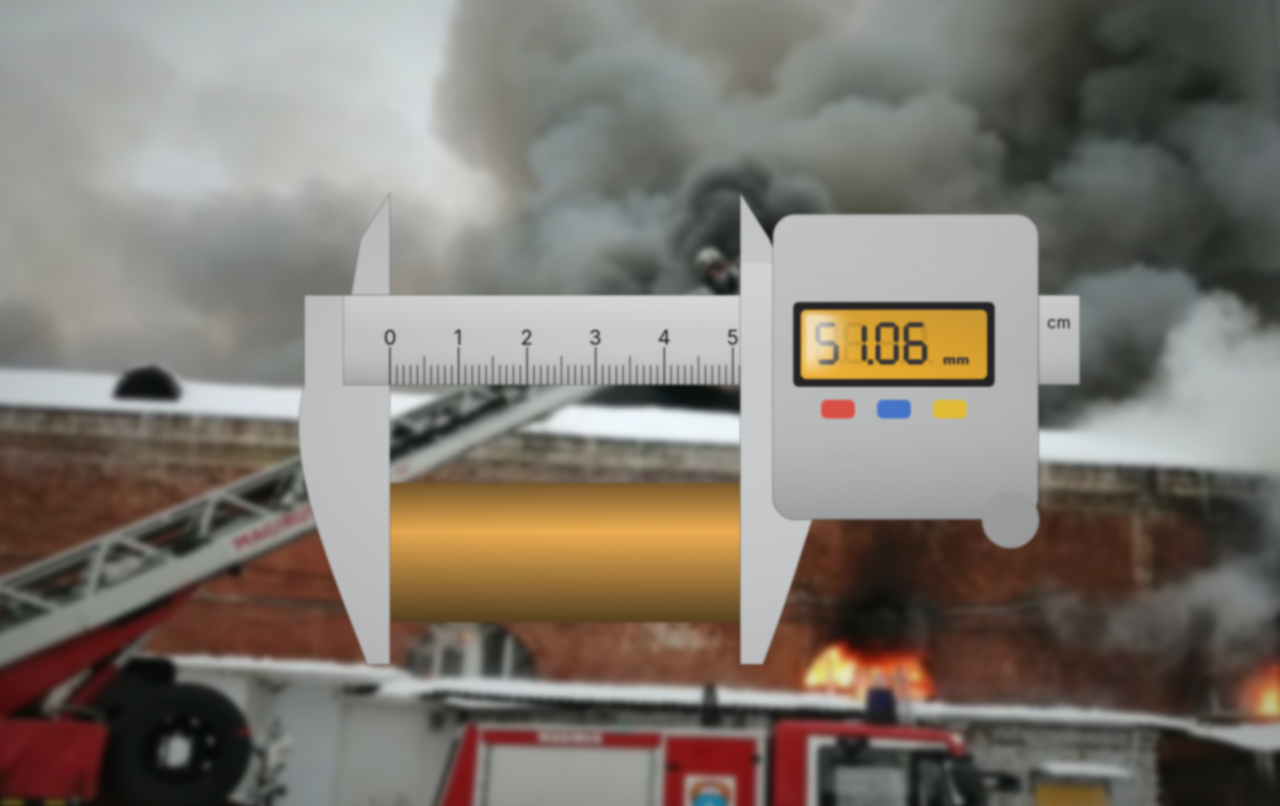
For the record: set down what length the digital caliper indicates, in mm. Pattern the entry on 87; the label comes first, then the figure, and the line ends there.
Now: 51.06
